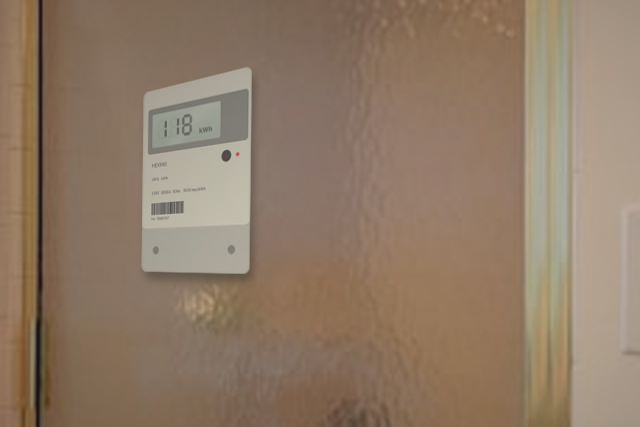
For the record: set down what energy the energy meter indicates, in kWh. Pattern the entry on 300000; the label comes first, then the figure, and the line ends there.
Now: 118
